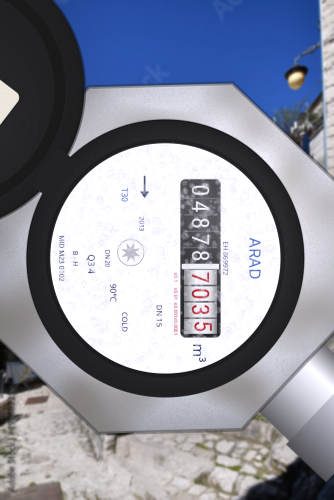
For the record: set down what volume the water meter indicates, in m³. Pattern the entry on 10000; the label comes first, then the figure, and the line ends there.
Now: 4878.7035
